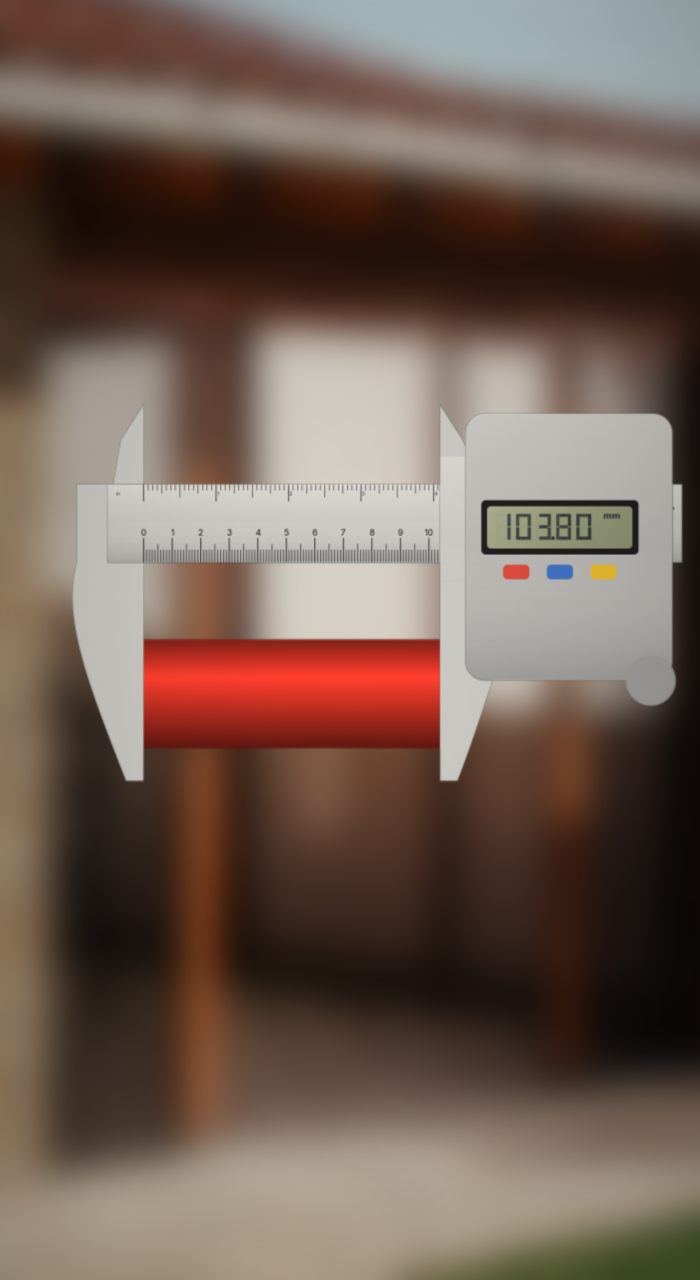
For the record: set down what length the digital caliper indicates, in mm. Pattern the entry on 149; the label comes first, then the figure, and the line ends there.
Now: 103.80
